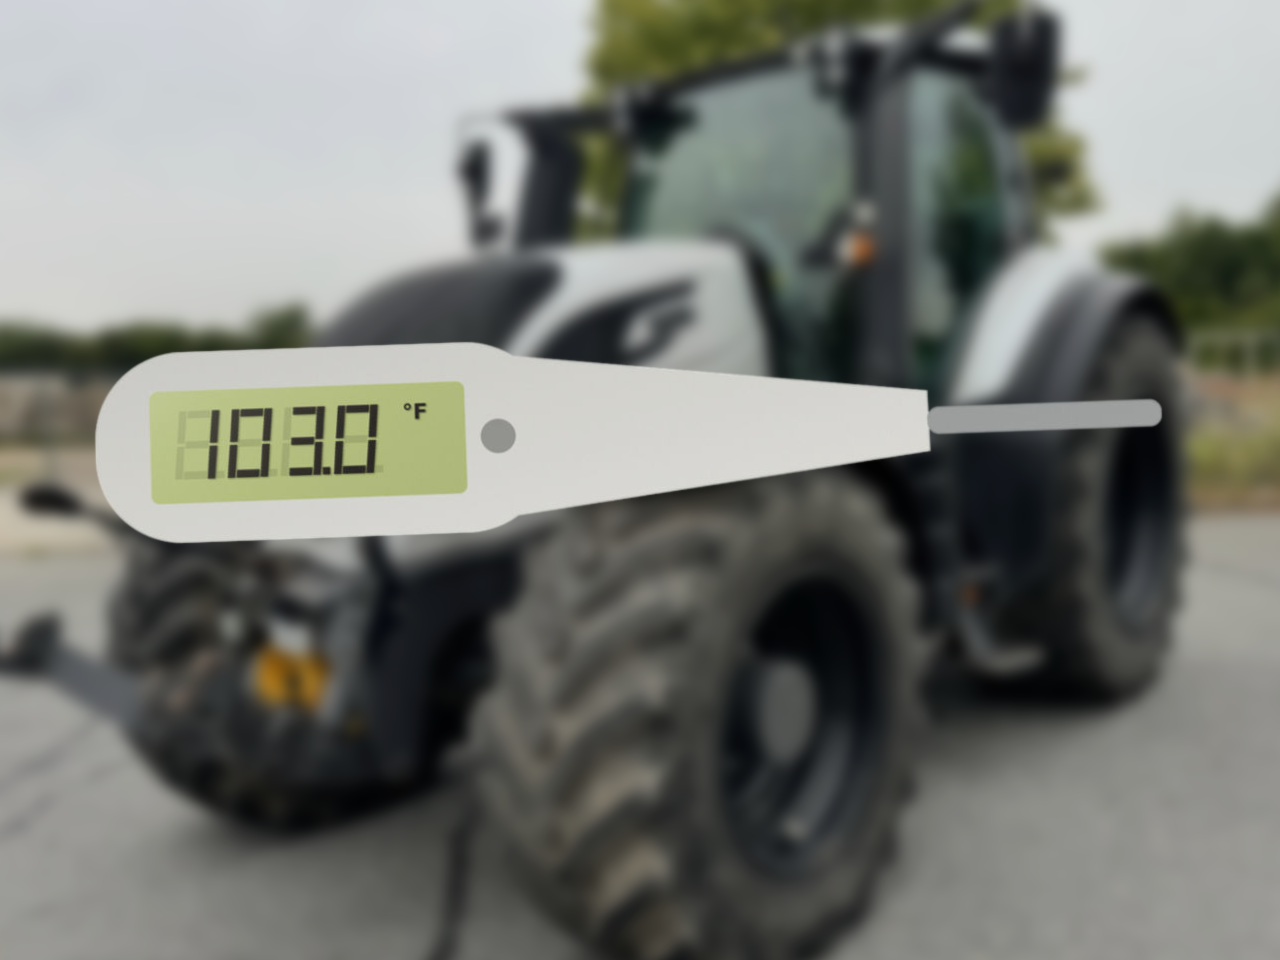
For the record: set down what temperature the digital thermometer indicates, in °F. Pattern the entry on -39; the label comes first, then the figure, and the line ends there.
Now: 103.0
